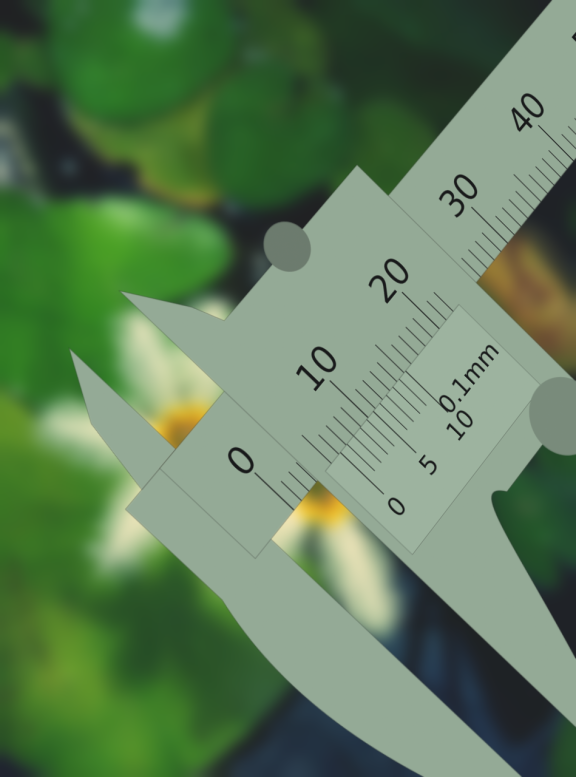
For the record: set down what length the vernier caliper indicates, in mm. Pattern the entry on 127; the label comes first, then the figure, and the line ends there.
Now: 6.2
